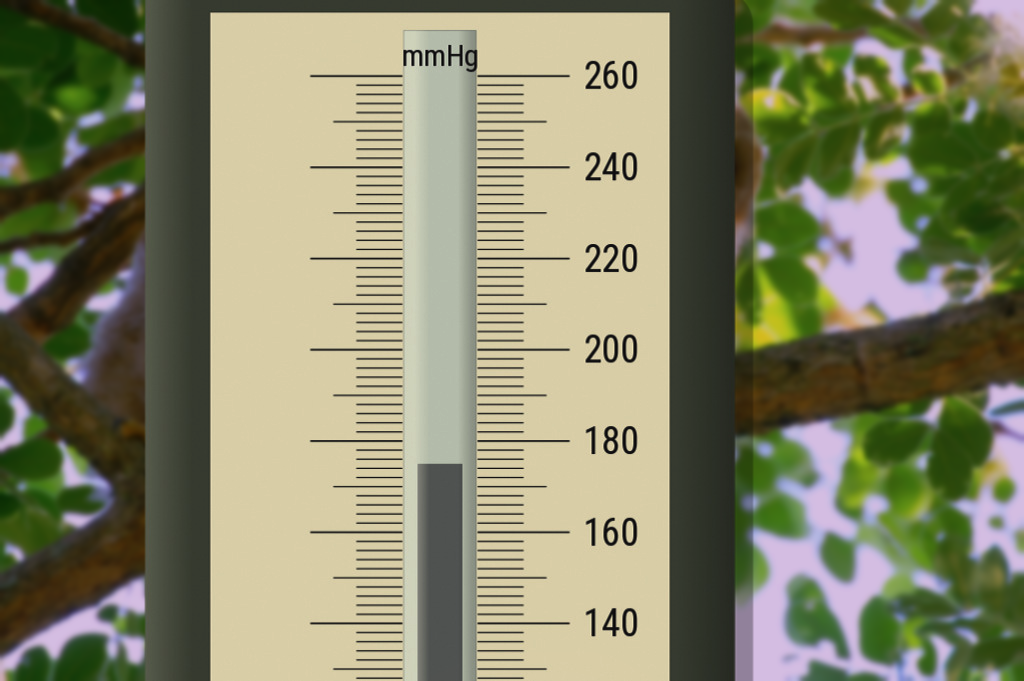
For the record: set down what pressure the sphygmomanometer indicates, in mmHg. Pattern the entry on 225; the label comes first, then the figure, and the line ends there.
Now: 175
